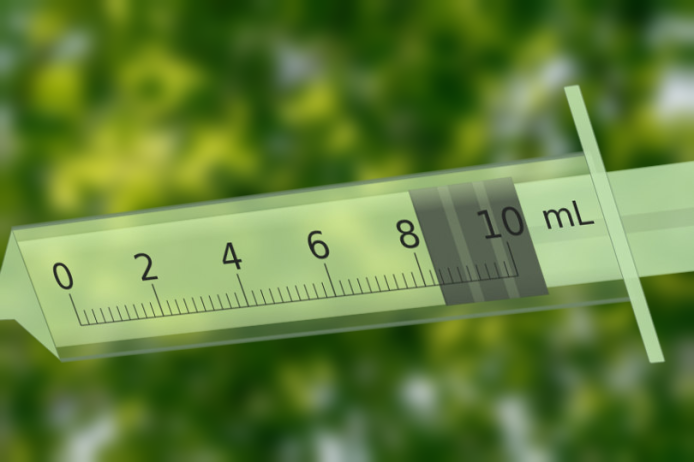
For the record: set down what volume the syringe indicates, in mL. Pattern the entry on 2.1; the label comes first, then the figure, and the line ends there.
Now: 8.3
